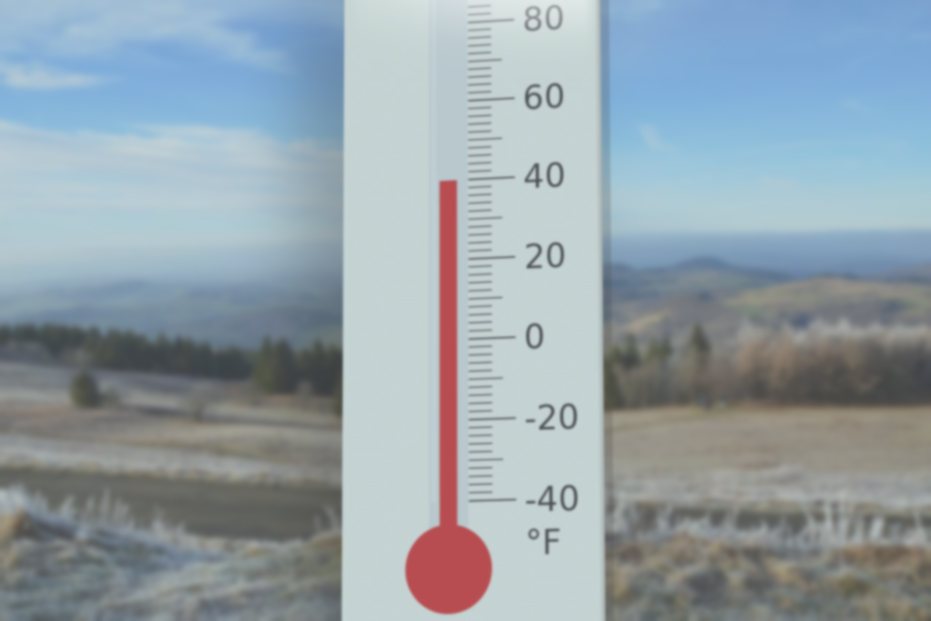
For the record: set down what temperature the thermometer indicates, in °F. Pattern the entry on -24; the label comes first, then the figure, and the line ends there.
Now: 40
